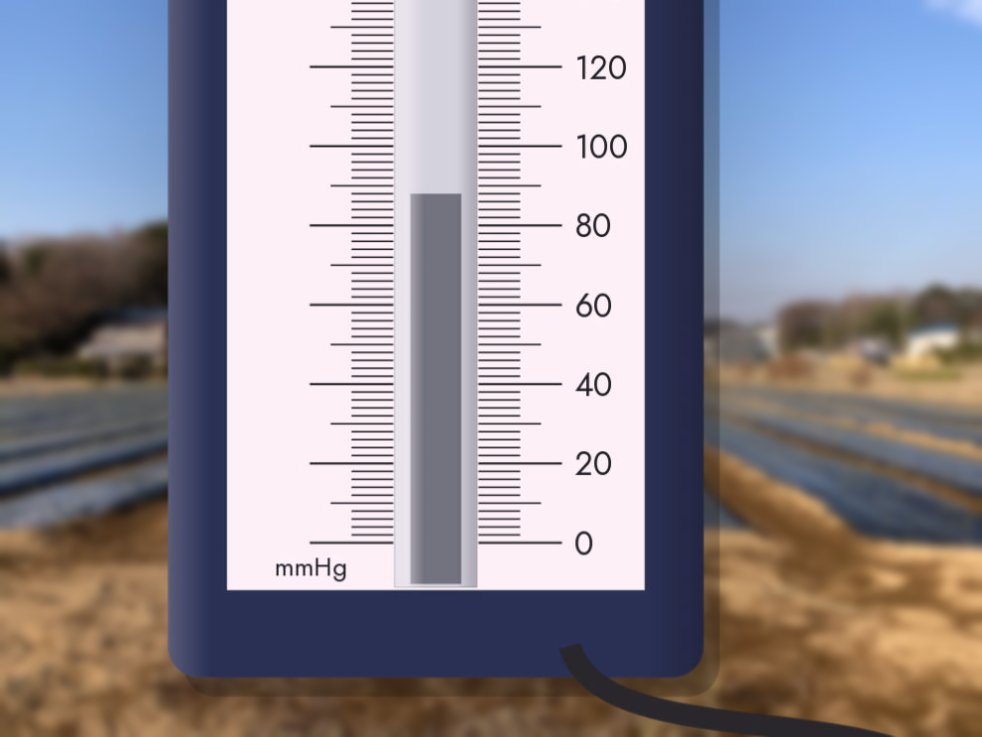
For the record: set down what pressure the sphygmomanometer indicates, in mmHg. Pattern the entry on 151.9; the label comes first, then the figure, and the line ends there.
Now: 88
